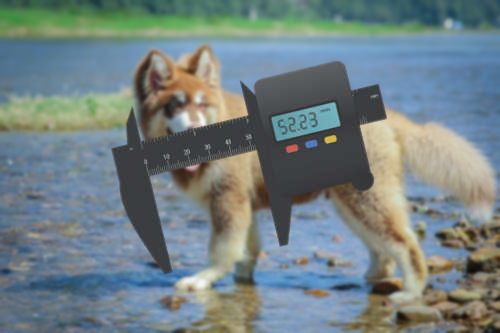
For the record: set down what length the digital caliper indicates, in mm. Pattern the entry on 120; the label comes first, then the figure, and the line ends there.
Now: 52.23
